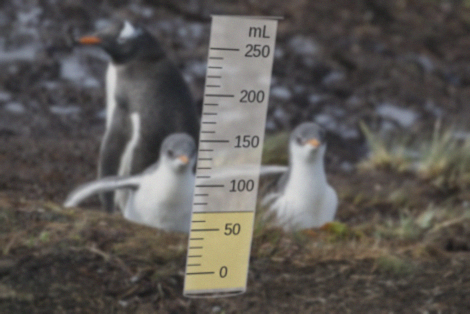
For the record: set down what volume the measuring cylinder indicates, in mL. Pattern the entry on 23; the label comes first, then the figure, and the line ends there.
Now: 70
